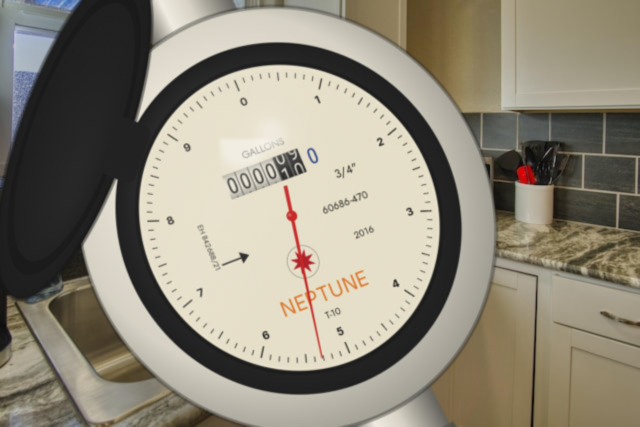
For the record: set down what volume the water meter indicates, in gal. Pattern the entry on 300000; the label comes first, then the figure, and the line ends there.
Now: 95.3
